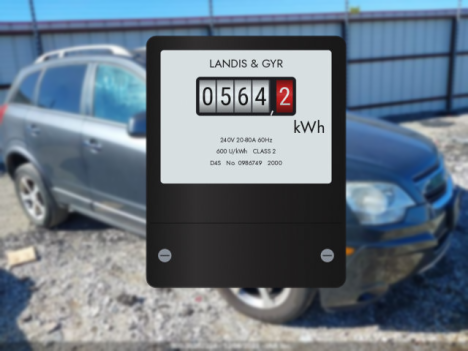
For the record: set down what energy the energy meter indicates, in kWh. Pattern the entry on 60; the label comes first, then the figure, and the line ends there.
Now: 564.2
